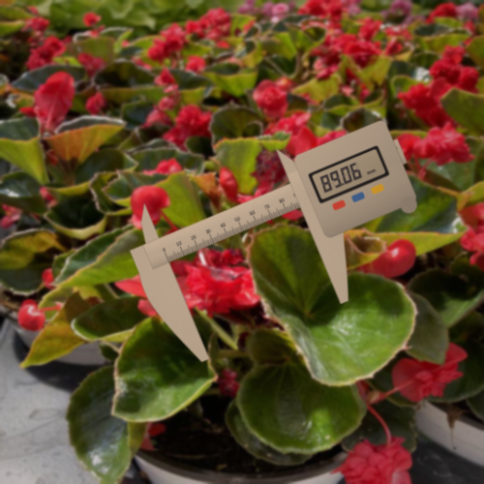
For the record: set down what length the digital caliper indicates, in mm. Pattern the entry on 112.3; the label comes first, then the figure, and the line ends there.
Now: 89.06
